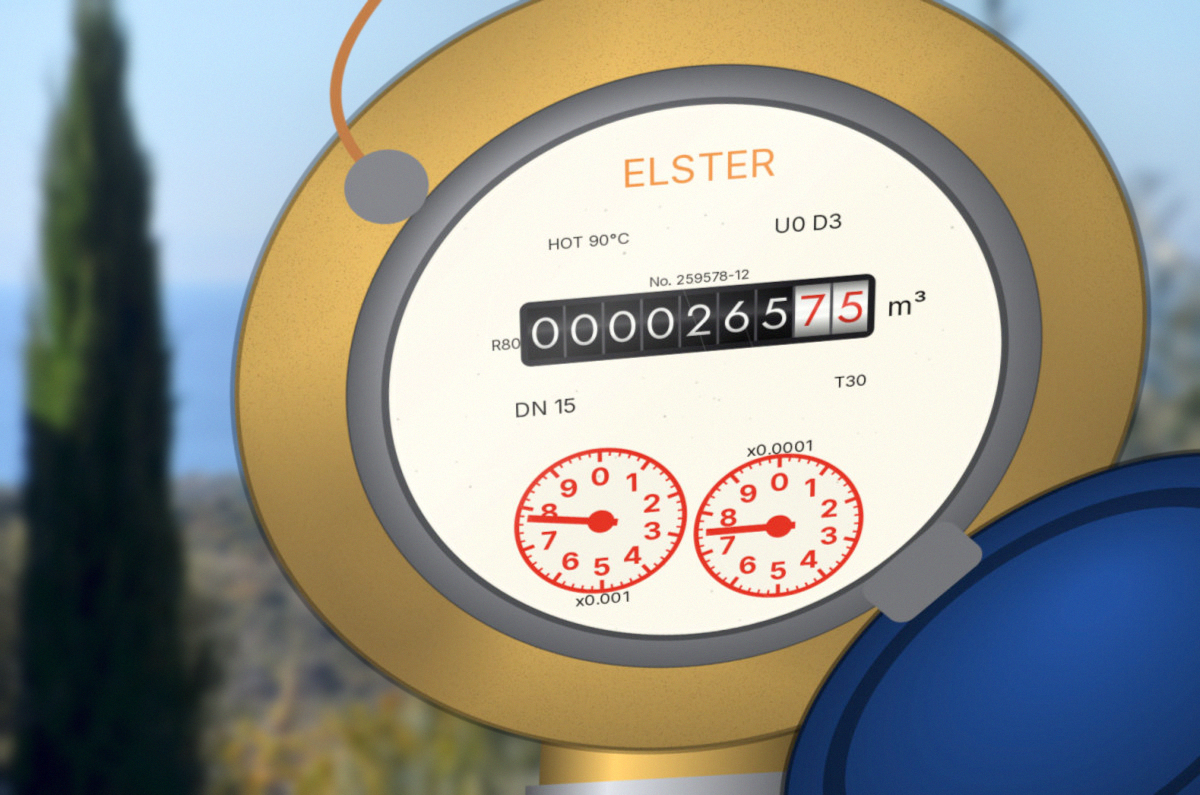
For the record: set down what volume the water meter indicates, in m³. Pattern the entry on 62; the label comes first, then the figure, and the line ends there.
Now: 265.7577
